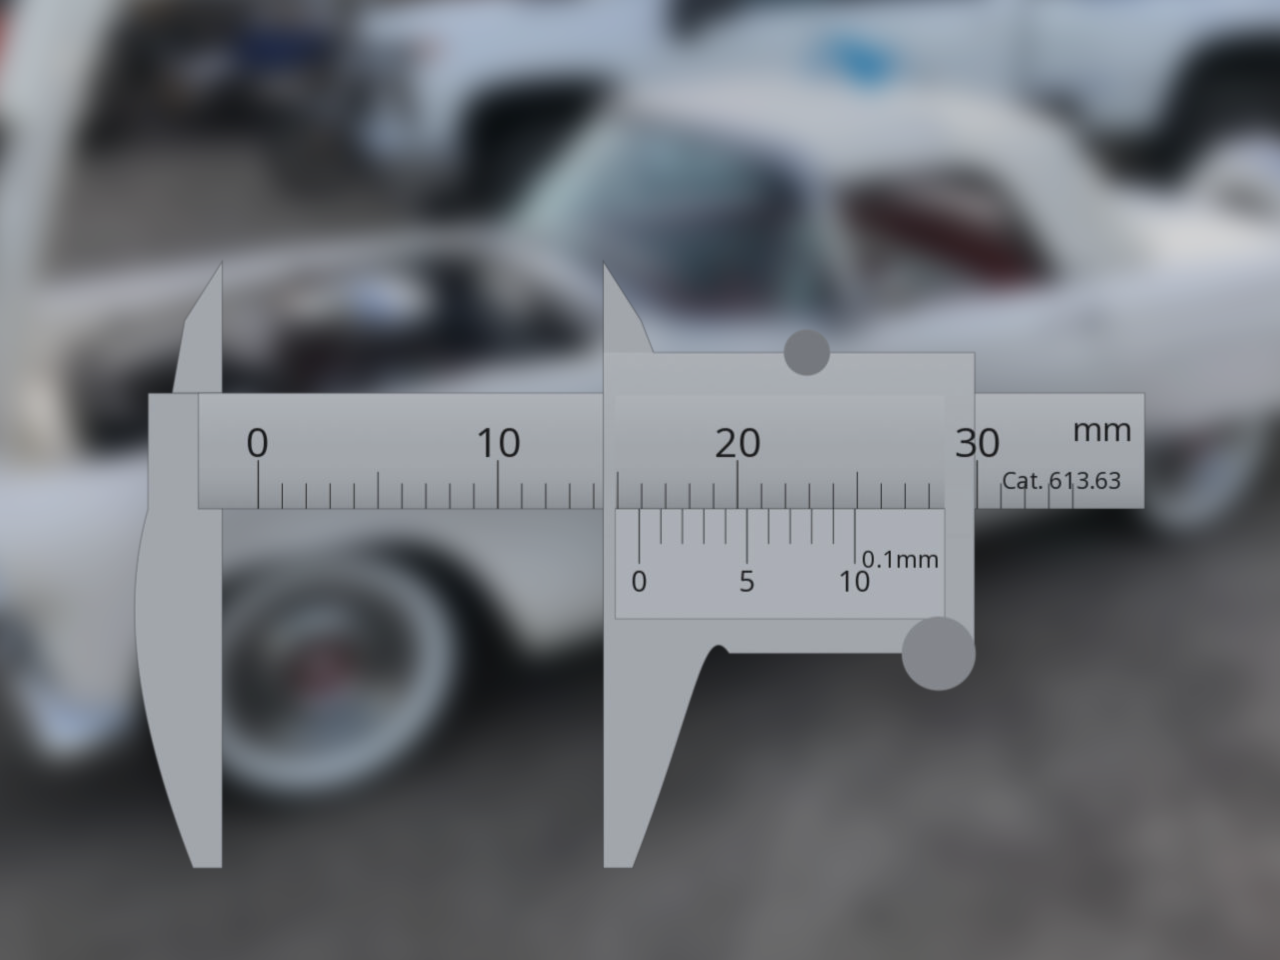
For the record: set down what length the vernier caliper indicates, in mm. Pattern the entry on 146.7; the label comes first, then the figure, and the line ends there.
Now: 15.9
